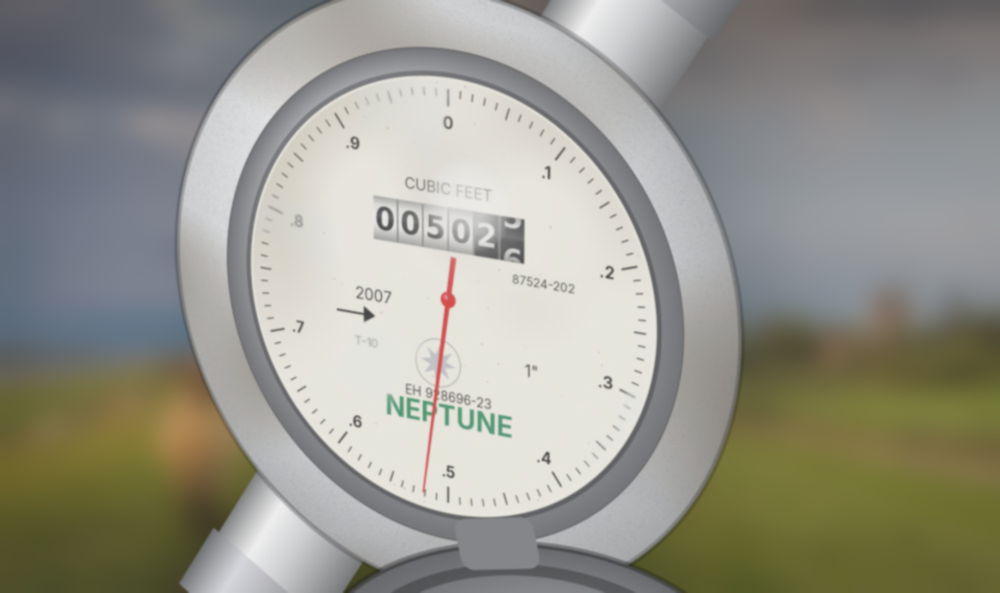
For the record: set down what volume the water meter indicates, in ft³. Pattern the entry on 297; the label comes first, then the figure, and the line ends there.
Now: 5025.52
